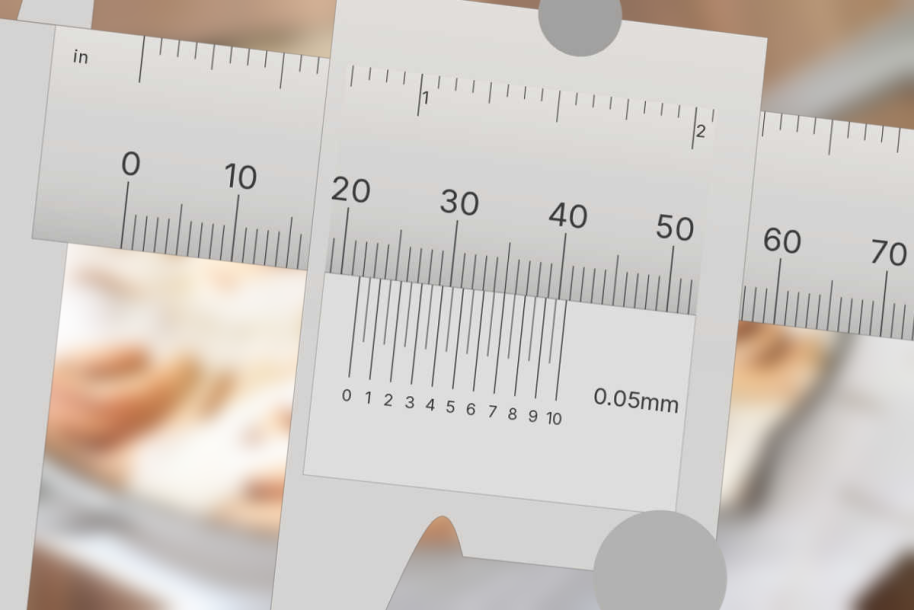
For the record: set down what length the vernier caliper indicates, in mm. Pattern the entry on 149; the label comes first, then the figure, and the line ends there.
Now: 21.7
